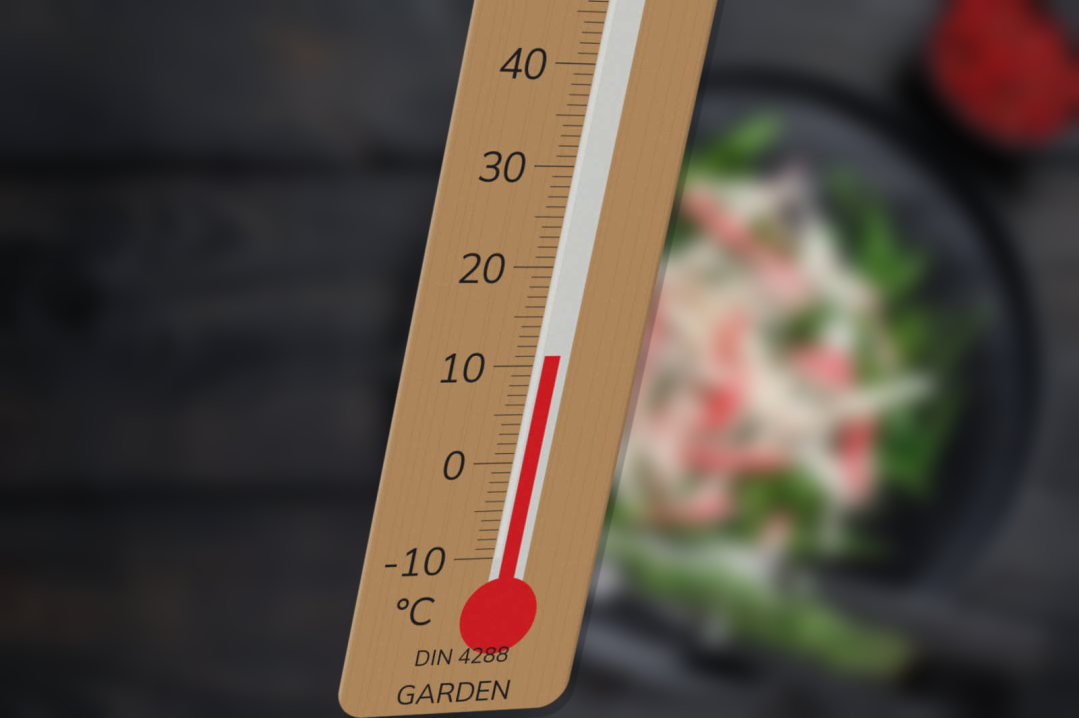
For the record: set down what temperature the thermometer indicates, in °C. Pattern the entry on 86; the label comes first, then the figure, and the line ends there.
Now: 11
